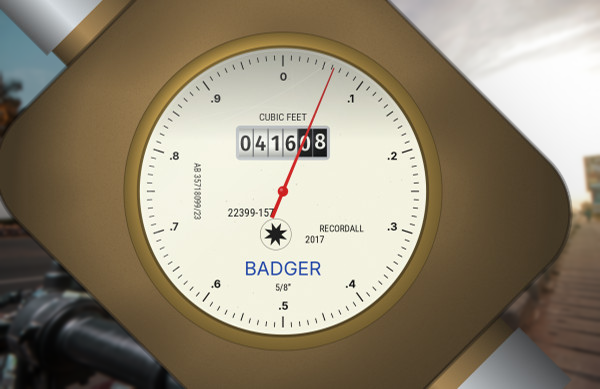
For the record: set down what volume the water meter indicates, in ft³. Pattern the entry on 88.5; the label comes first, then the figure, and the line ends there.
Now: 41608.06
